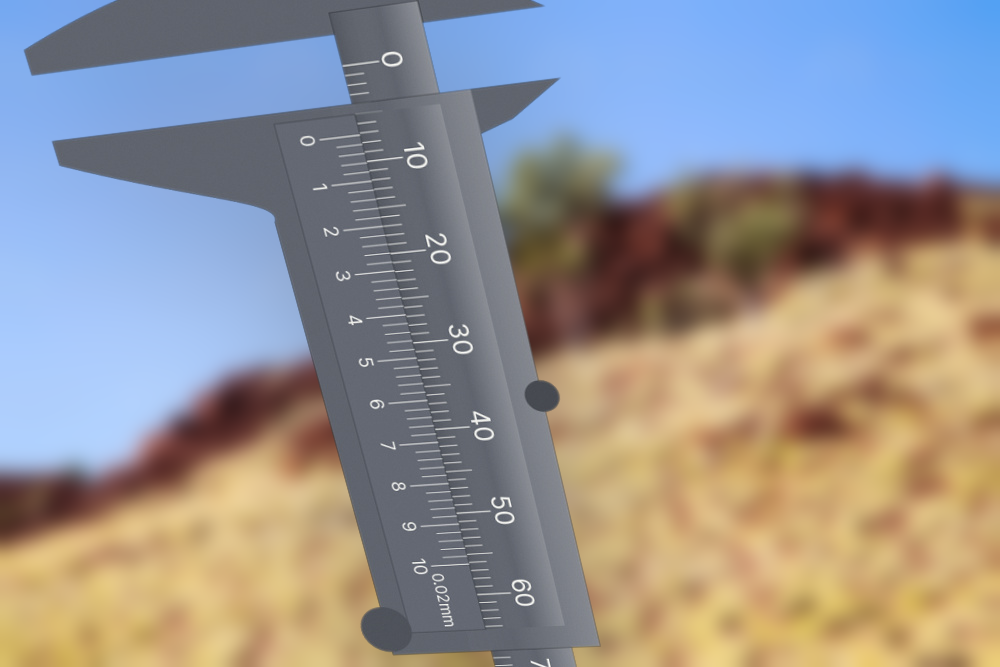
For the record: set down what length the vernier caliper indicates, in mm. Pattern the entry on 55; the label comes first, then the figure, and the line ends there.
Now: 7.2
